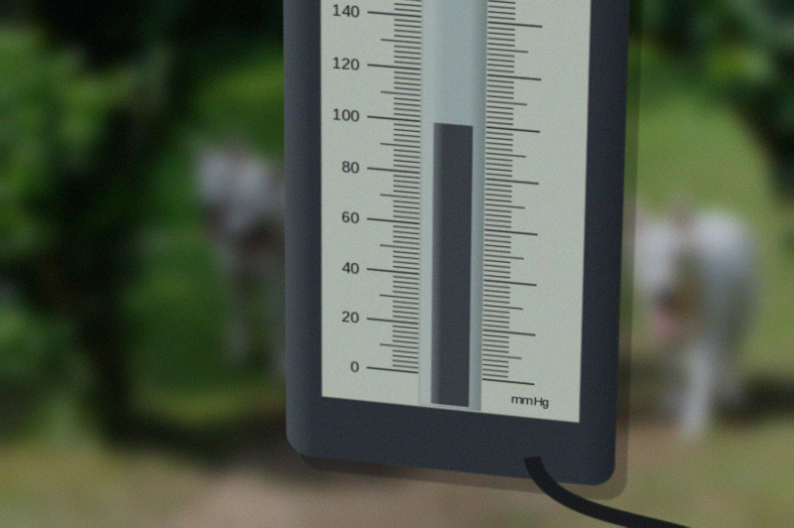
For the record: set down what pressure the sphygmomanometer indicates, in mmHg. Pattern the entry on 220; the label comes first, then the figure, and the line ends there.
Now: 100
